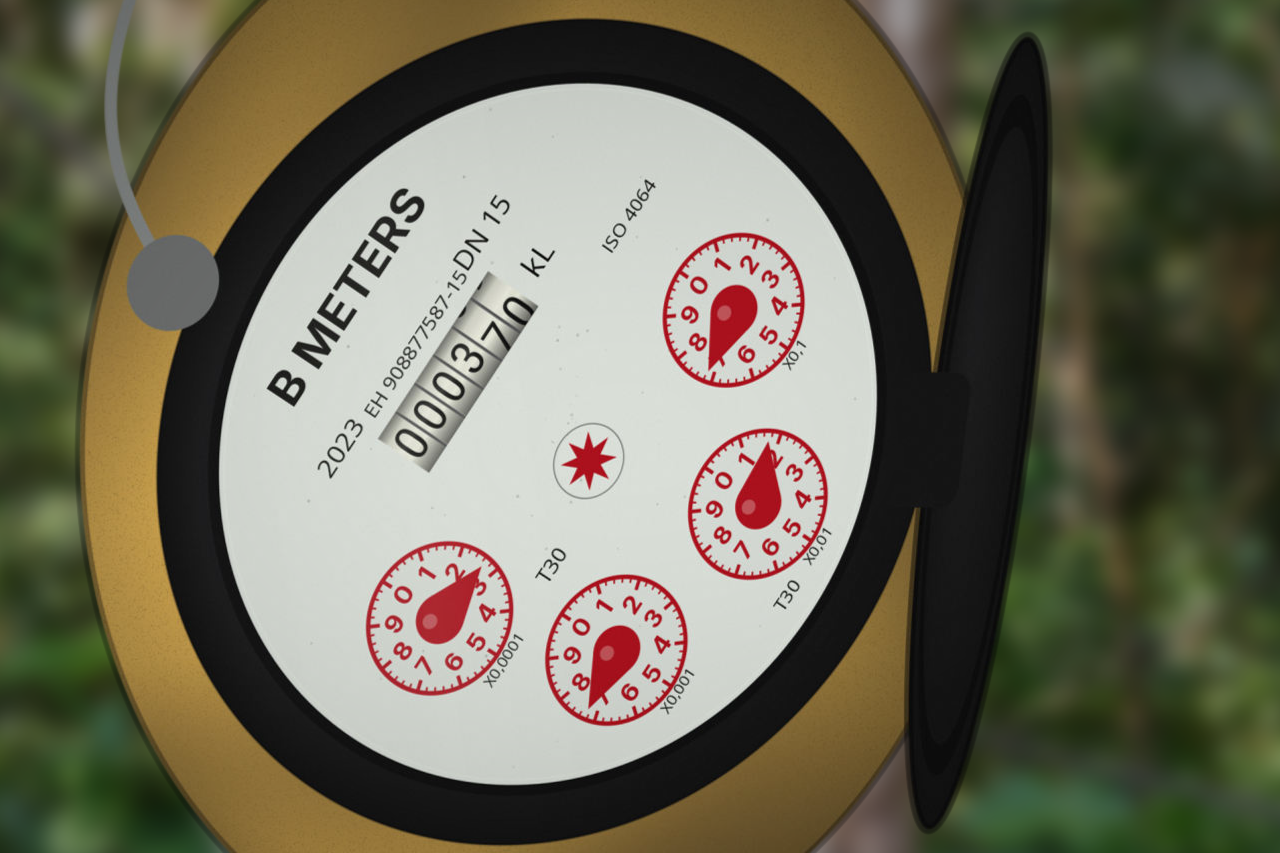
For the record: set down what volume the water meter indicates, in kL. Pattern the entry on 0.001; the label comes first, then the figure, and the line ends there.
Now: 369.7172
